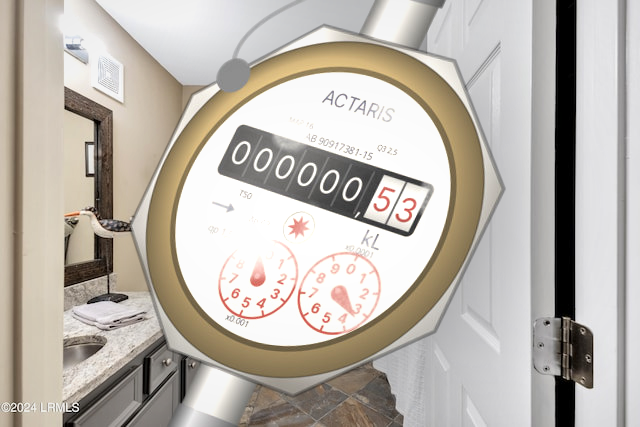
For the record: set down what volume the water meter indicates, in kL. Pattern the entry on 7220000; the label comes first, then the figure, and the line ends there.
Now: 0.5293
